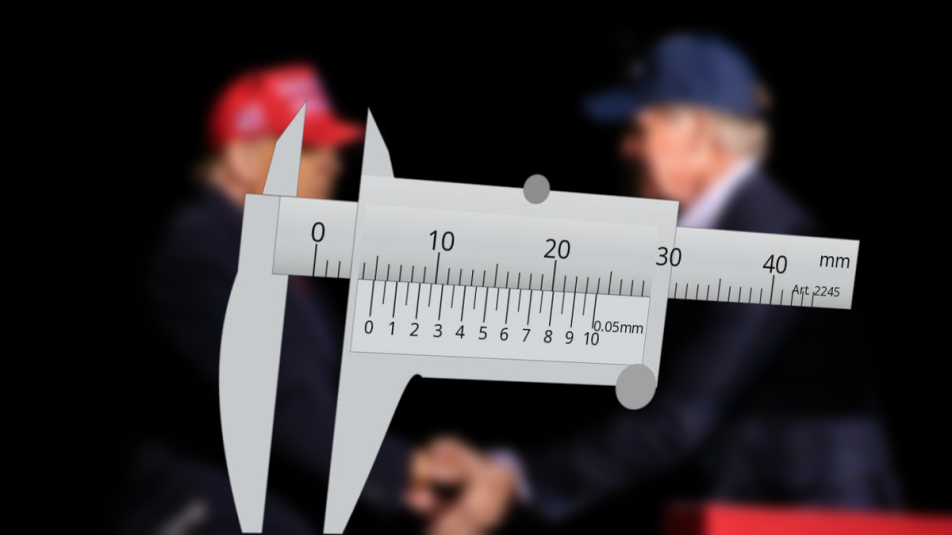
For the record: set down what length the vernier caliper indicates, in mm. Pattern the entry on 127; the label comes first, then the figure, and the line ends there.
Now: 4.9
